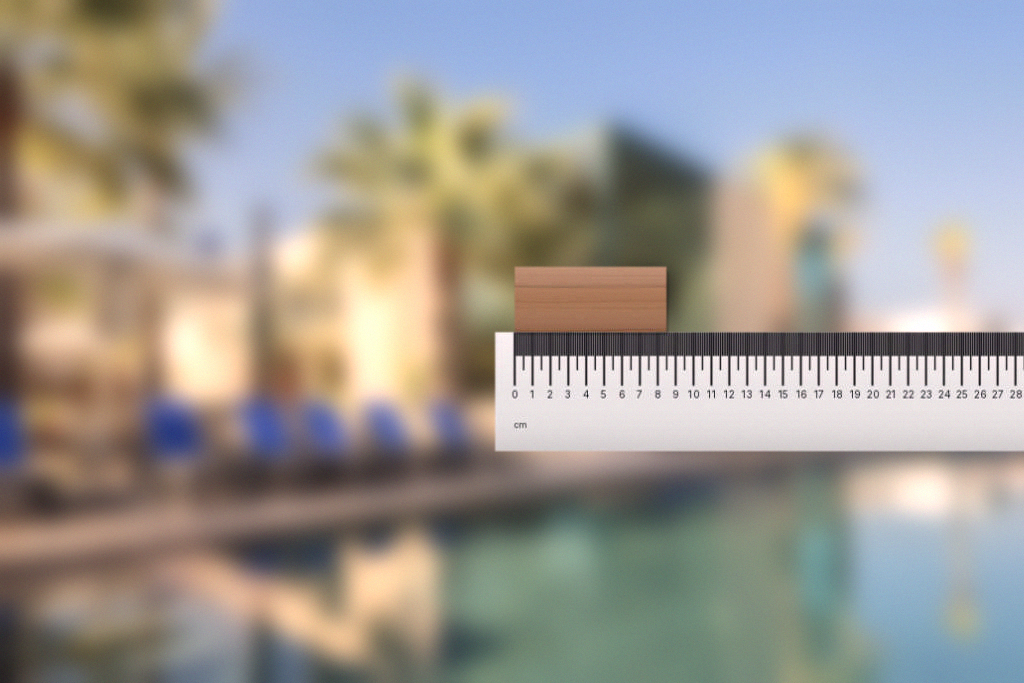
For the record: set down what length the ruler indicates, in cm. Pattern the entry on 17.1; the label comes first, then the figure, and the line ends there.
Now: 8.5
